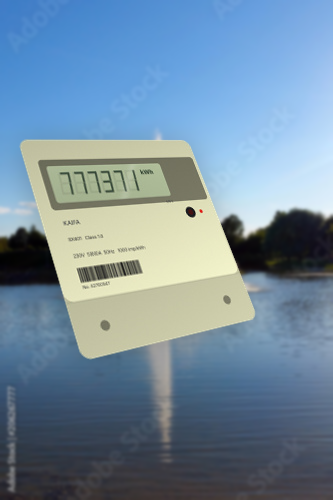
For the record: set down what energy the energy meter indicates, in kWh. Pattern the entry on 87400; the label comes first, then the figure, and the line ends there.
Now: 777371
